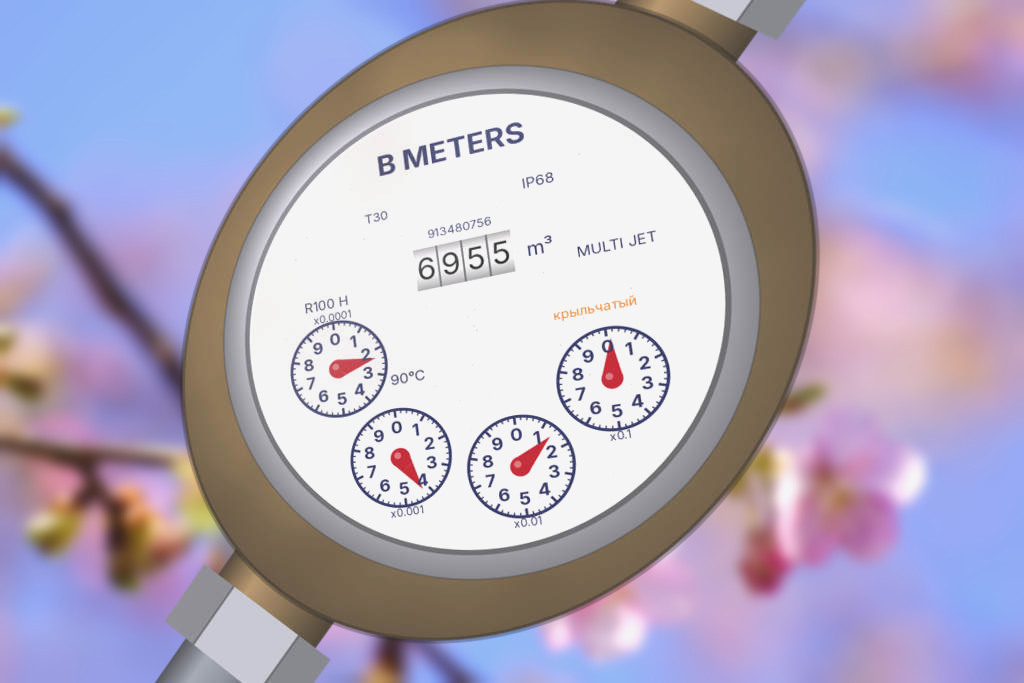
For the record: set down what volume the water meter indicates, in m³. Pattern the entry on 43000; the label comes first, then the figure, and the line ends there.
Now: 6955.0142
